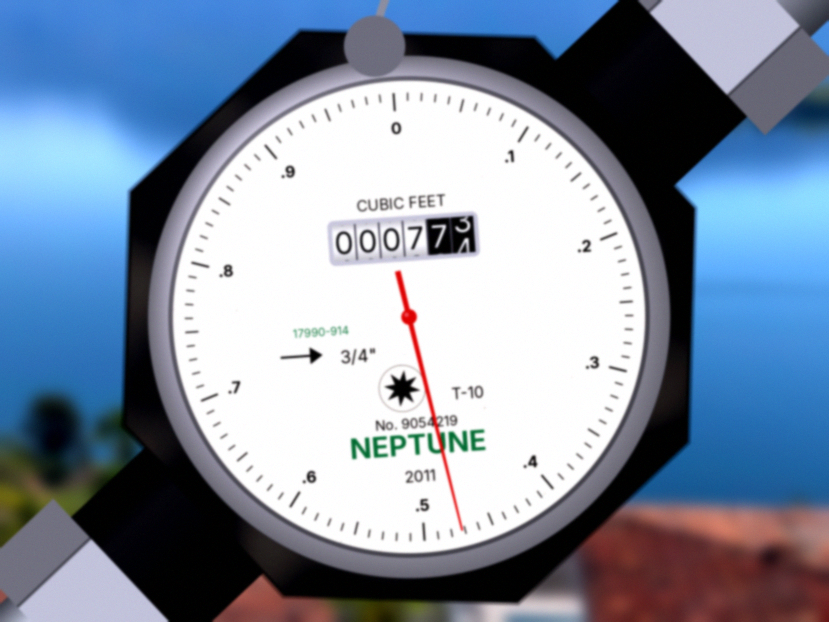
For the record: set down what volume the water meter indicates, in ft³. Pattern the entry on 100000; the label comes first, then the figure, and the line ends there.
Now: 773.47
